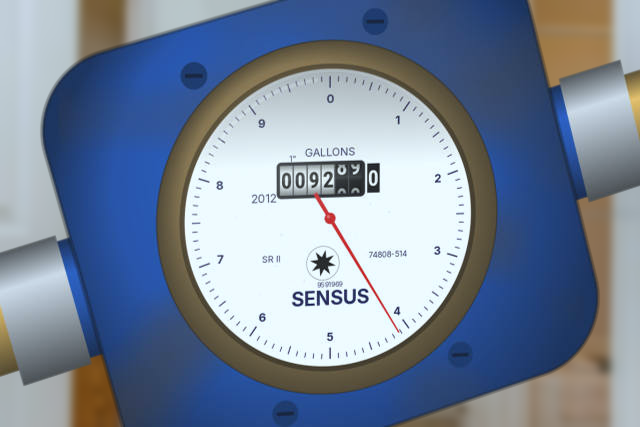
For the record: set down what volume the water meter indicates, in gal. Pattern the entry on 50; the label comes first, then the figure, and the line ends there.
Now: 92894.1
